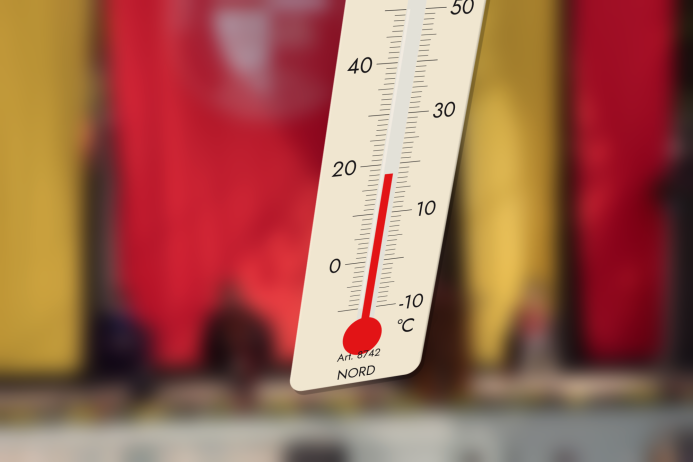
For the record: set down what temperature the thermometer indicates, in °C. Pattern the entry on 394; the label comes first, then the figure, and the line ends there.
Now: 18
